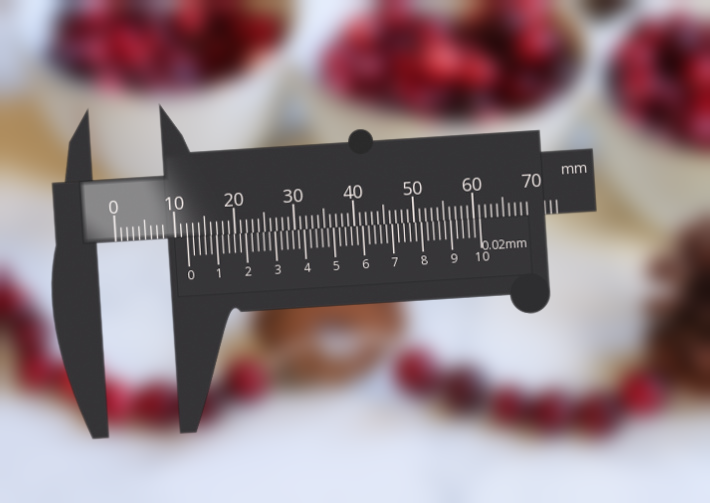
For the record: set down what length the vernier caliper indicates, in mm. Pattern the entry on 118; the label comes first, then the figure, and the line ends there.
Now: 12.0
